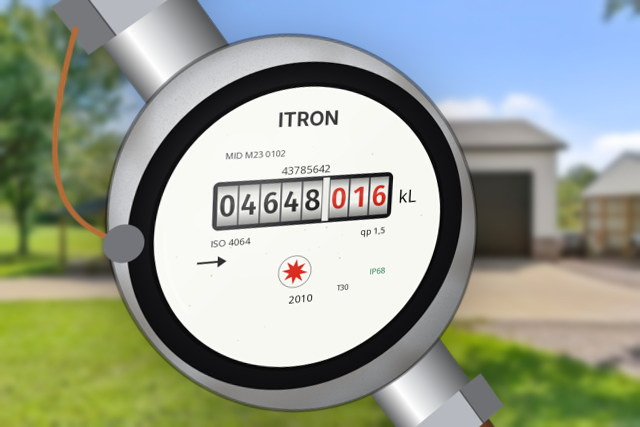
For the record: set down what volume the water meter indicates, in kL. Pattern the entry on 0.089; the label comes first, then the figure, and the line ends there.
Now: 4648.016
